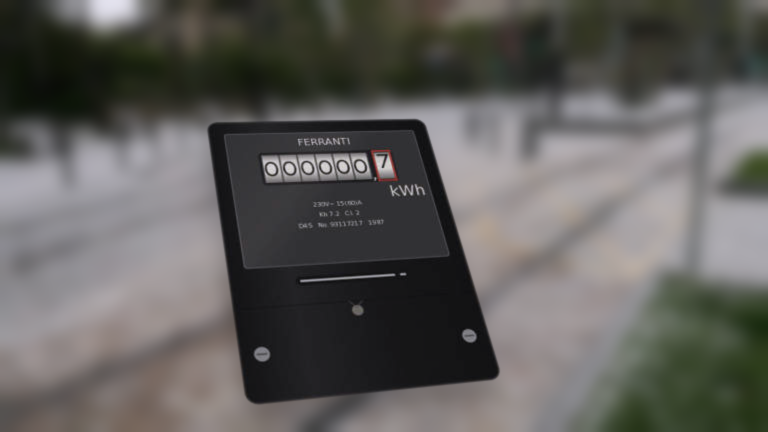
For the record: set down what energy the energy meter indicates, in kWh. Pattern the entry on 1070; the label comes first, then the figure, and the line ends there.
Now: 0.7
